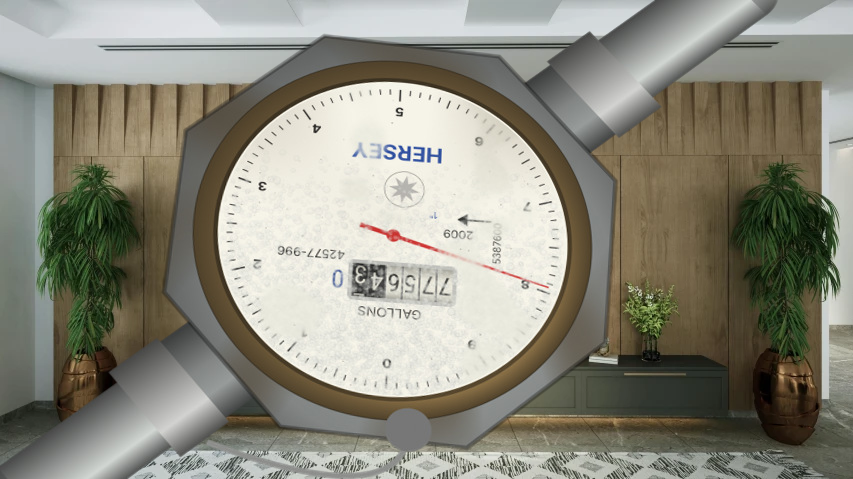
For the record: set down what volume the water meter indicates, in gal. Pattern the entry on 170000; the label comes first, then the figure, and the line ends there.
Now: 7756427.9
